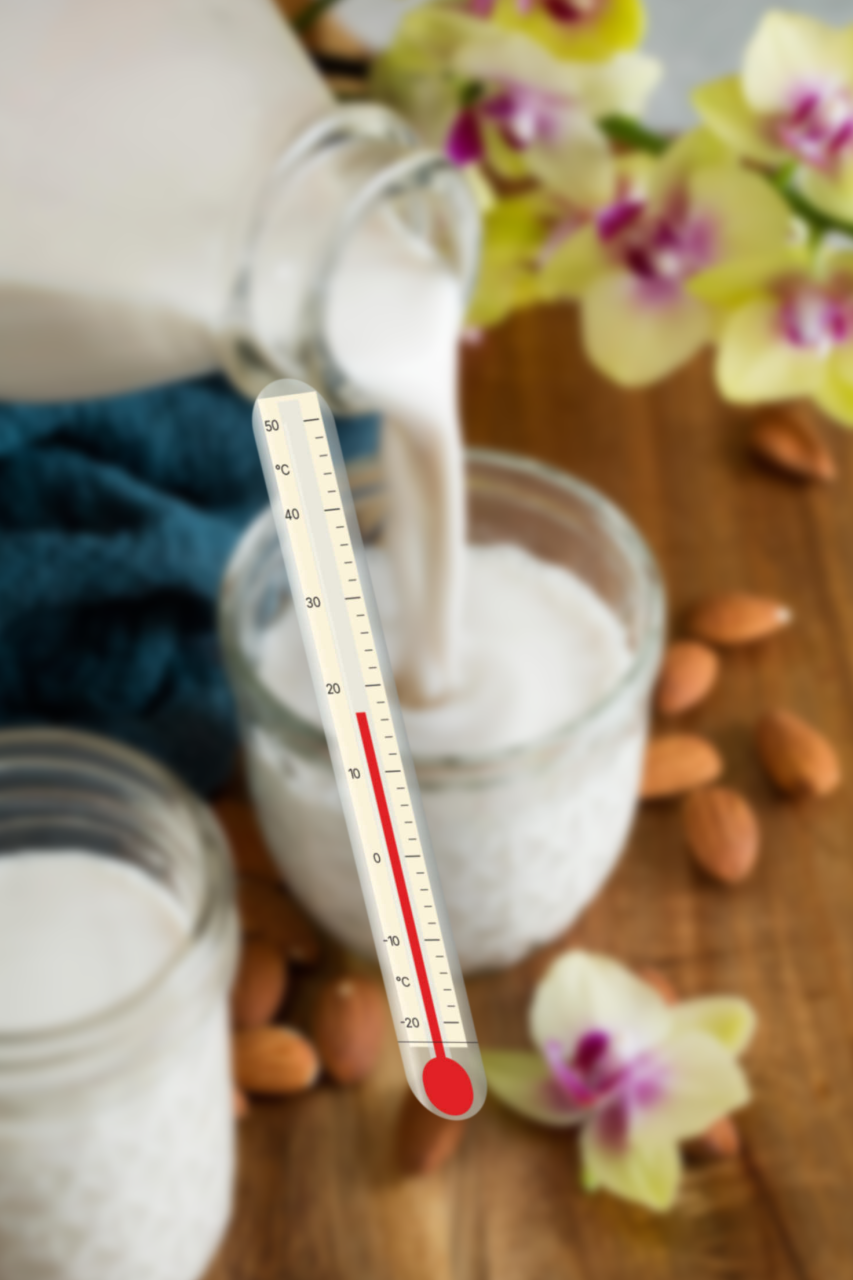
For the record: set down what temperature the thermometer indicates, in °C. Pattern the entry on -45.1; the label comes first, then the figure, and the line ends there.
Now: 17
